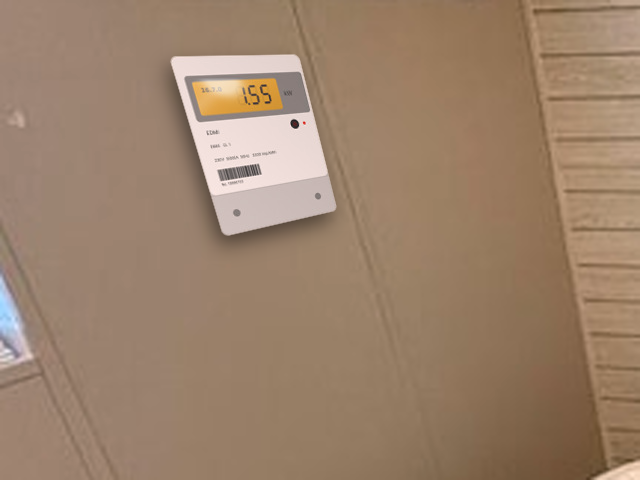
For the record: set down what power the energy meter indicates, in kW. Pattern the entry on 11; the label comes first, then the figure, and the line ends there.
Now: 1.55
